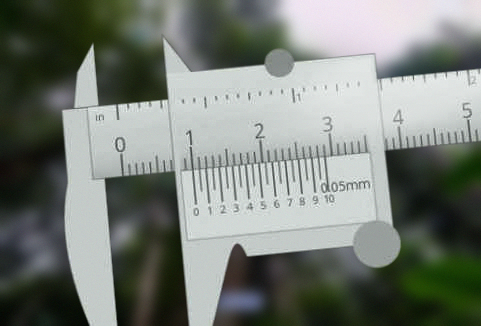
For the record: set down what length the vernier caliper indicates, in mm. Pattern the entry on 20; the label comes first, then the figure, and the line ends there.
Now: 10.0
